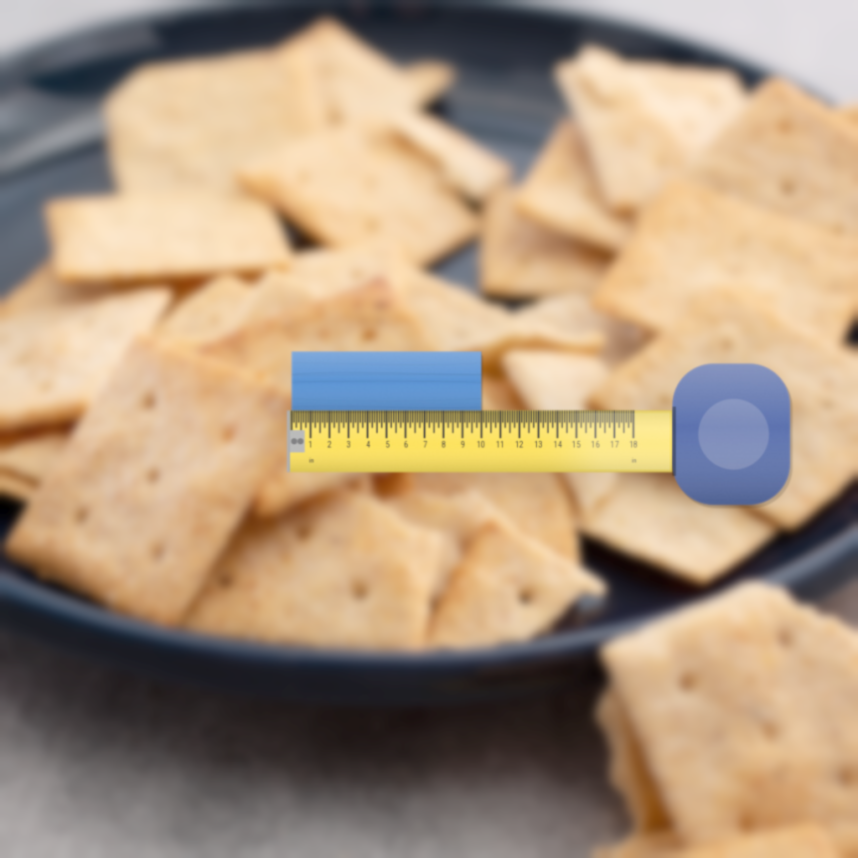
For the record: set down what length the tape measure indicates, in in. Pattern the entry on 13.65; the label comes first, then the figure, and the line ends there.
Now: 10
